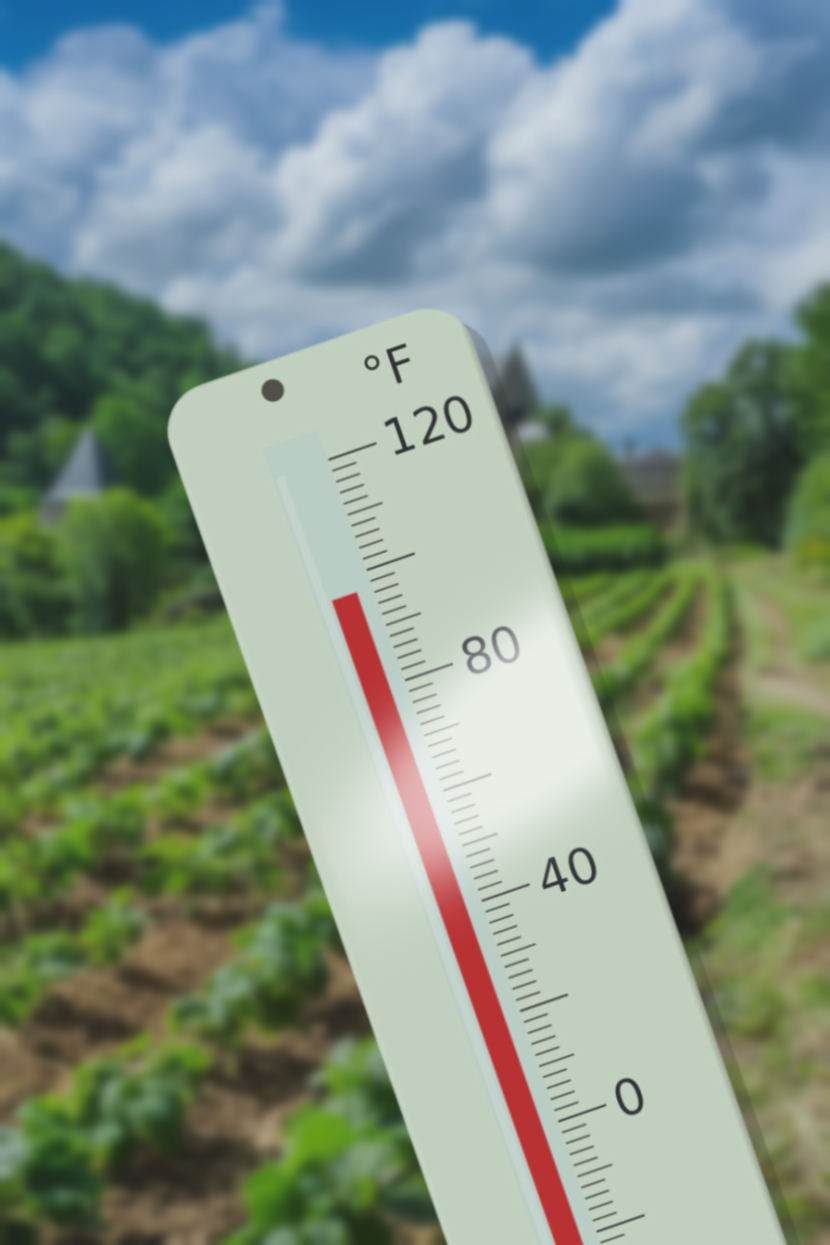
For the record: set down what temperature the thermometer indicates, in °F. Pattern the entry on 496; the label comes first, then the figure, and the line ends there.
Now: 97
